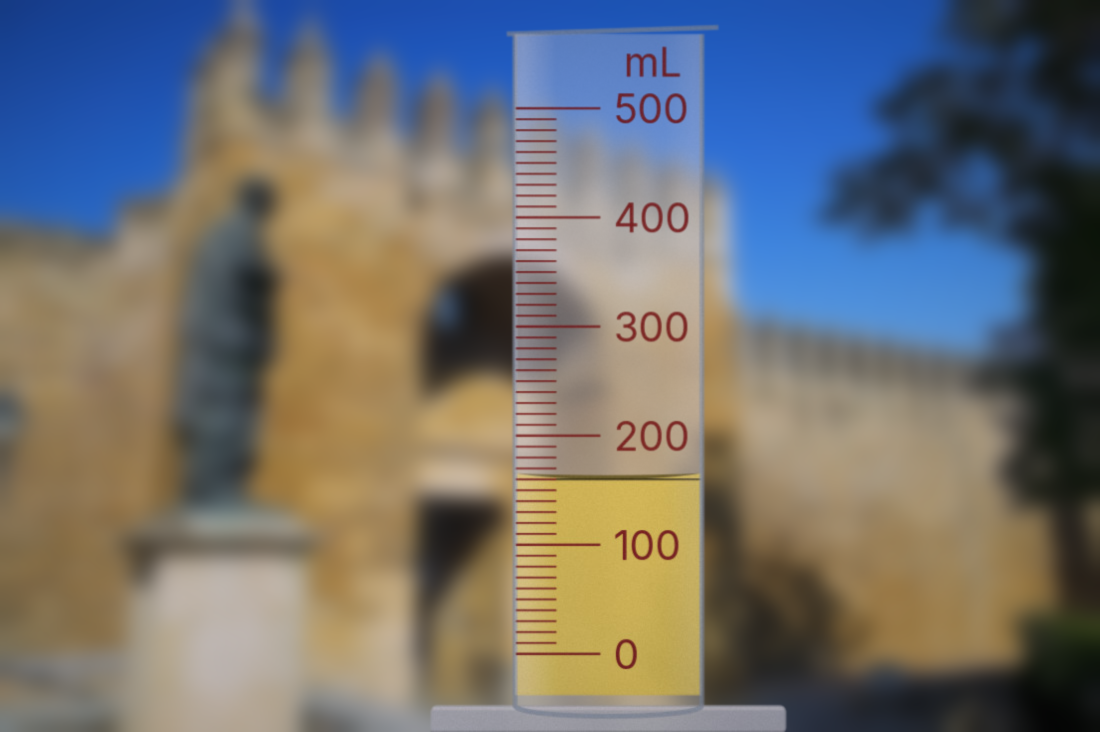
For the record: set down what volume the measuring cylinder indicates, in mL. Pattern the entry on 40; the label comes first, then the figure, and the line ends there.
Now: 160
